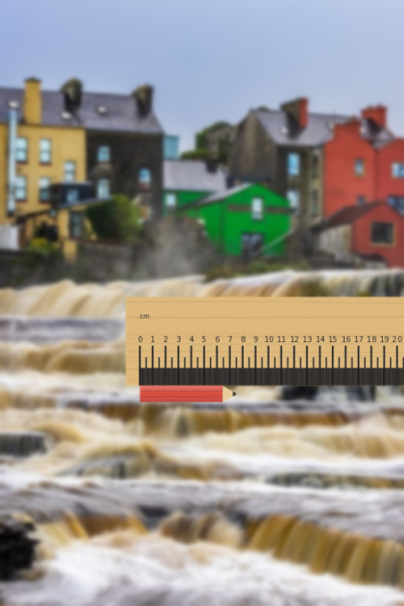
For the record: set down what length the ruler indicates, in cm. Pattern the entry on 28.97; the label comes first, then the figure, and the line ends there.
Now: 7.5
